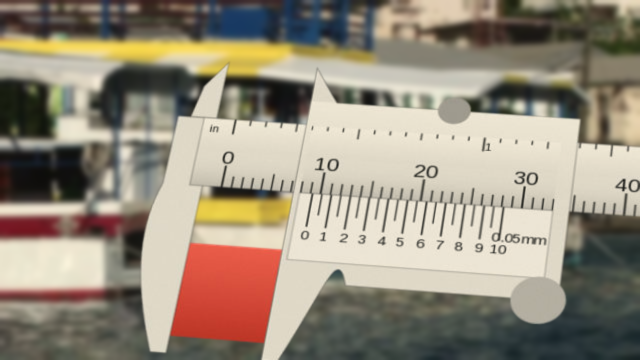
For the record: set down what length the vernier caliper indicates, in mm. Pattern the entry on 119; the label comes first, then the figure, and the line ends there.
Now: 9.2
